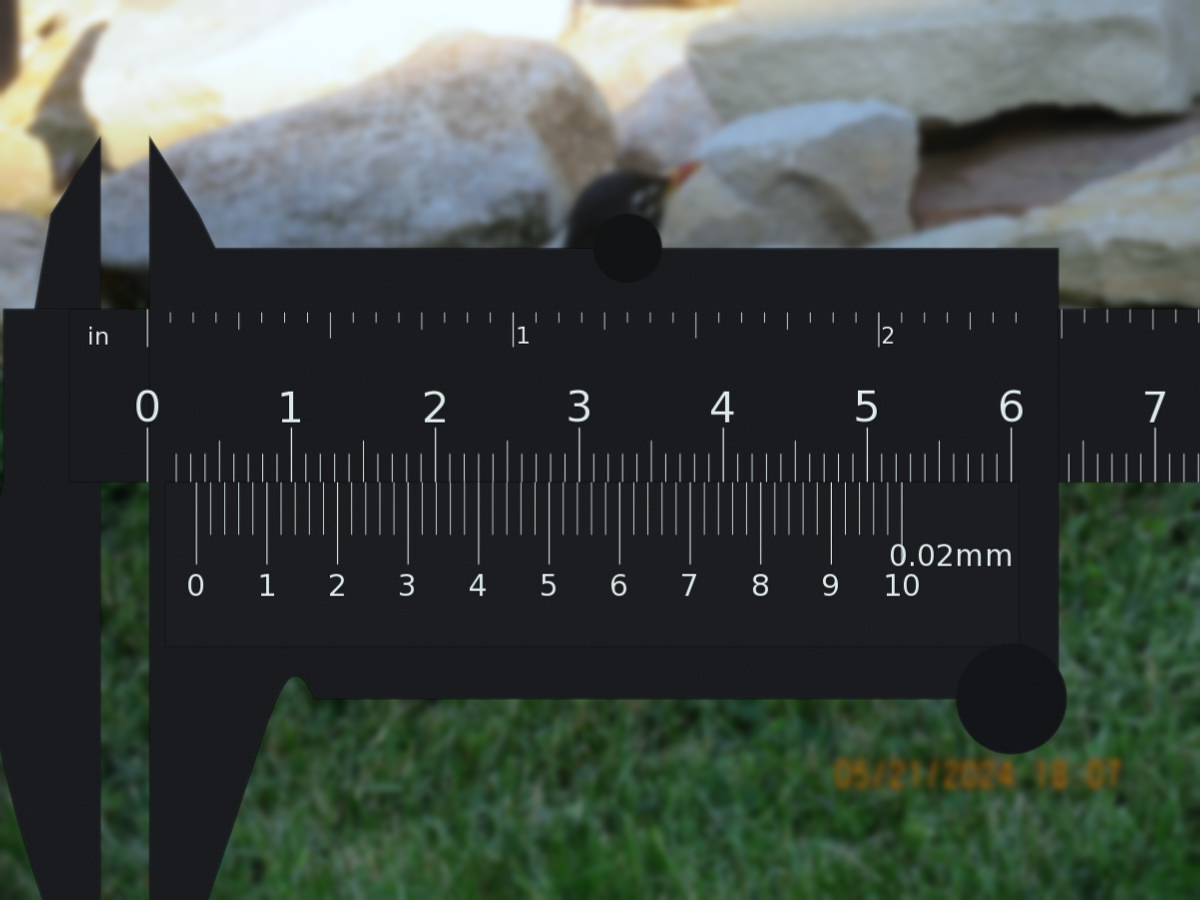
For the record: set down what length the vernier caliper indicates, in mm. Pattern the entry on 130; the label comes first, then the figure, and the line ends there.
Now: 3.4
